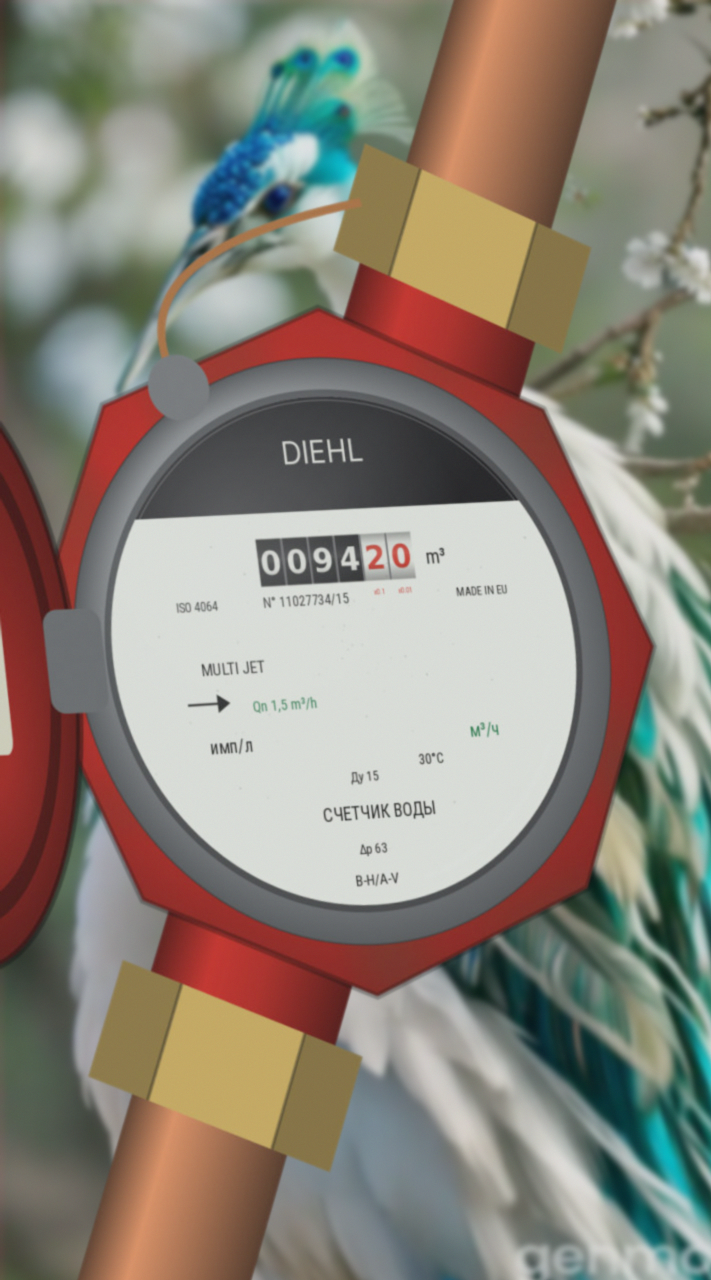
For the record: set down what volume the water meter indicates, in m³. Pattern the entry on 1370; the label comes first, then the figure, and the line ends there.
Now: 94.20
